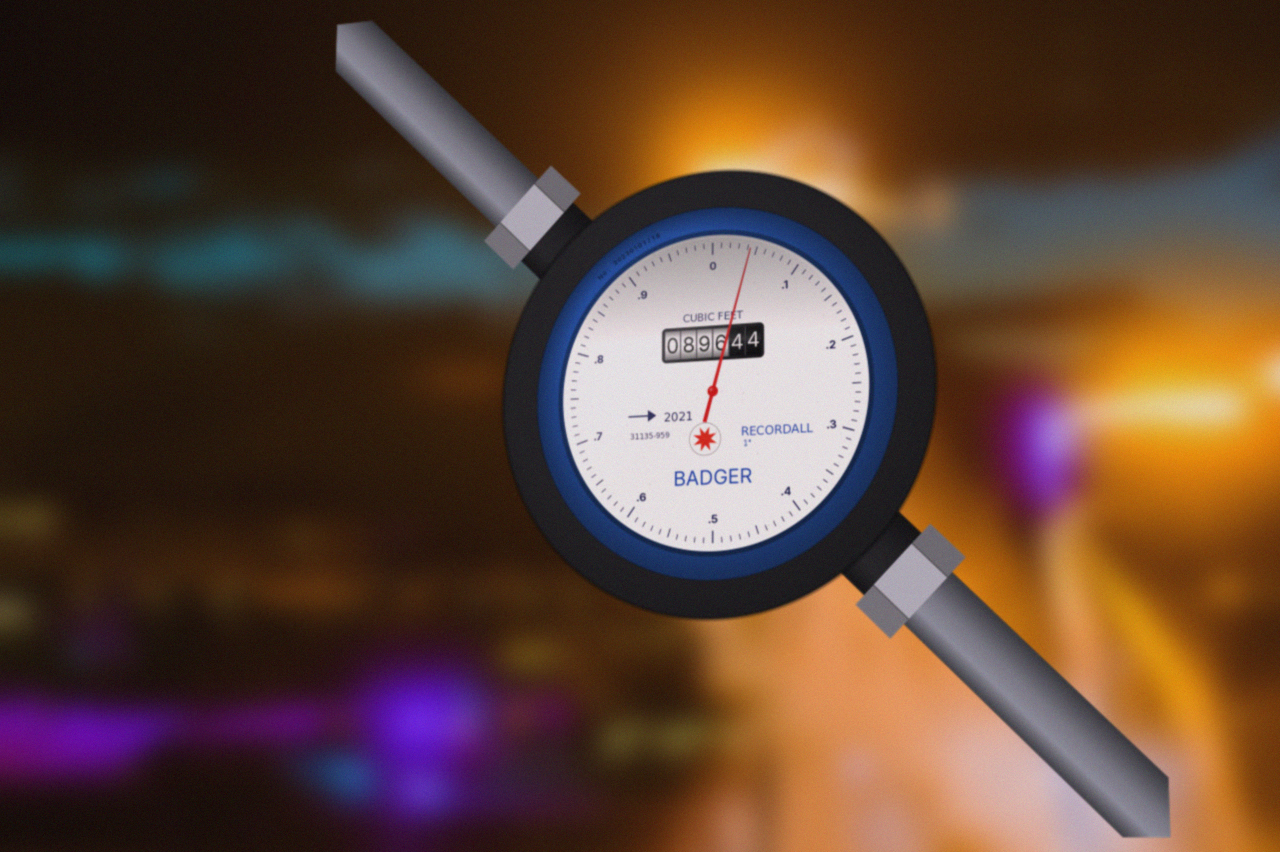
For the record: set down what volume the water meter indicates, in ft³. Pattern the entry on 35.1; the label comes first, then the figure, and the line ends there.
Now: 89644.04
